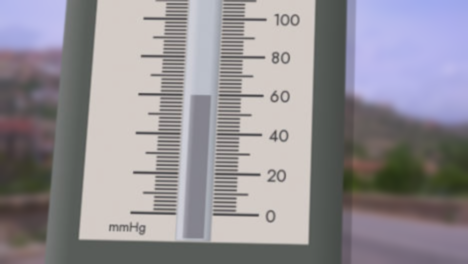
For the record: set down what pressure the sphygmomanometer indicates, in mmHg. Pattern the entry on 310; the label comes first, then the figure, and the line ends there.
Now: 60
